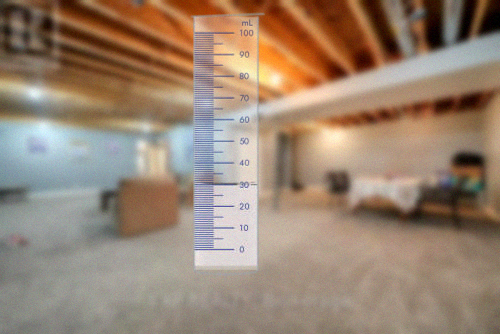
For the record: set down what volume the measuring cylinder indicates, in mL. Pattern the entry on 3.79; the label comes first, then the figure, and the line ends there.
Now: 30
